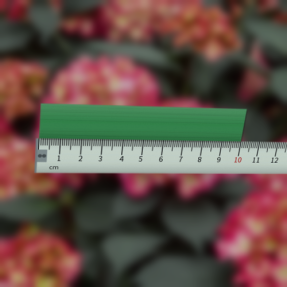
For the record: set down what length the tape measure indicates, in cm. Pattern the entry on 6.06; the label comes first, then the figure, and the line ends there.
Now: 10
